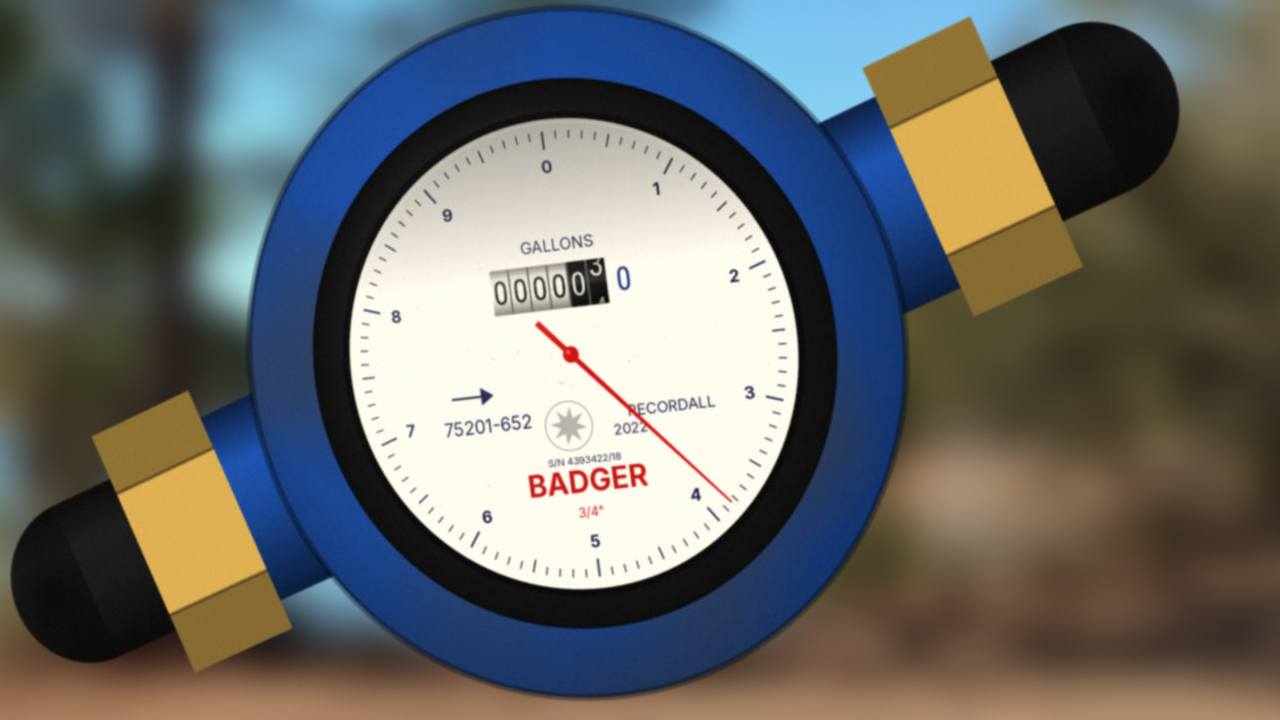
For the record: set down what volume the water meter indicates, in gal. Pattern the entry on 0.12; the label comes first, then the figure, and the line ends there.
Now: 33.8
